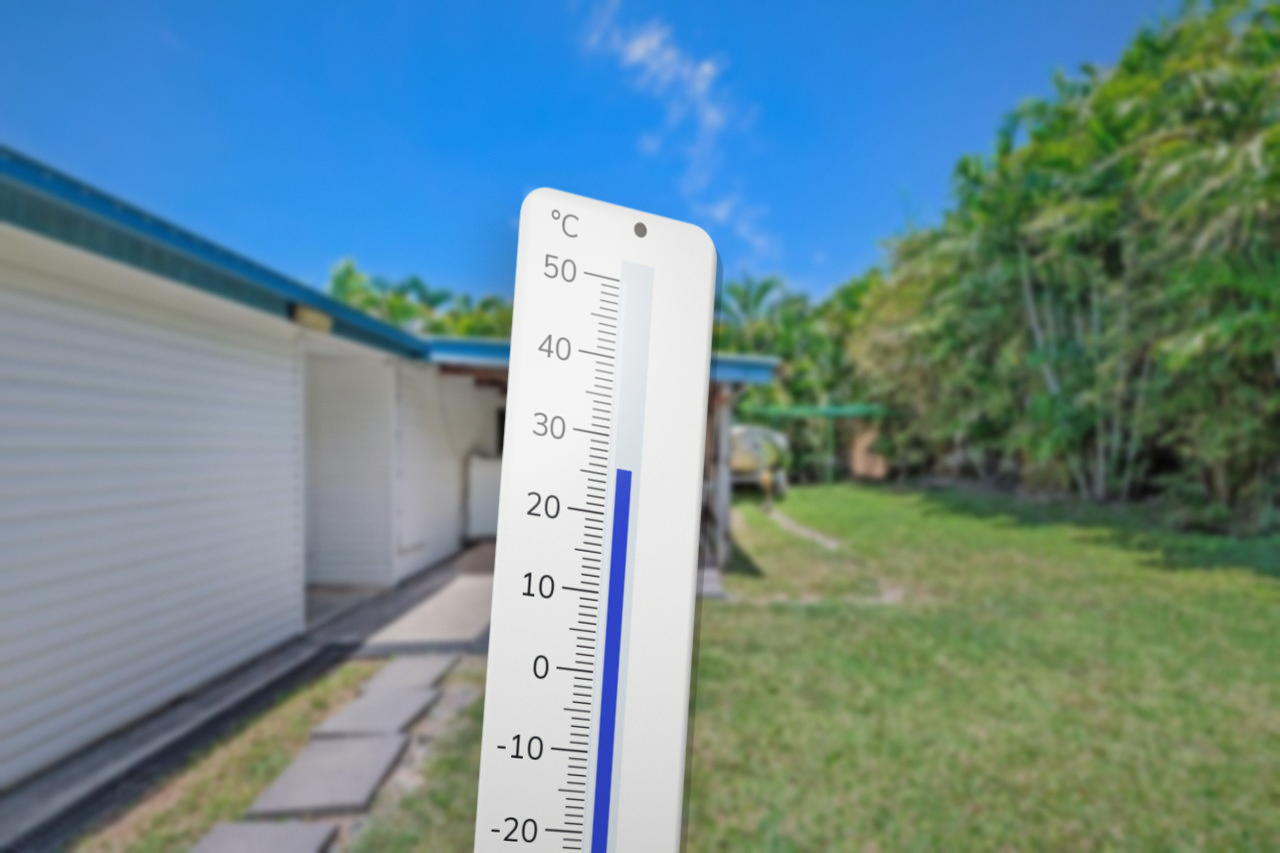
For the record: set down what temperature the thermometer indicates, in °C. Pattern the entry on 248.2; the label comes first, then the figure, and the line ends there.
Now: 26
